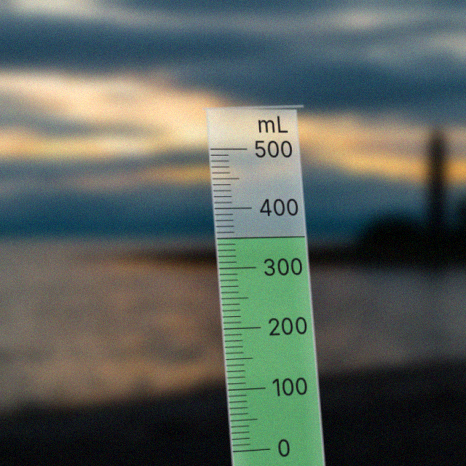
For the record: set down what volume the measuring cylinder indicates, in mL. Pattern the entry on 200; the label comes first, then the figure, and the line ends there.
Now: 350
